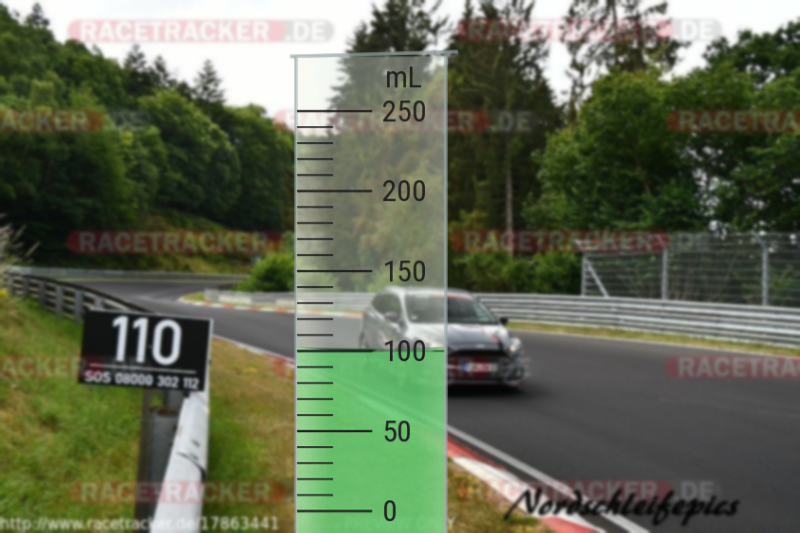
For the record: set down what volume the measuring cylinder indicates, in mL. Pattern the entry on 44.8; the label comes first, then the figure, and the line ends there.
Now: 100
